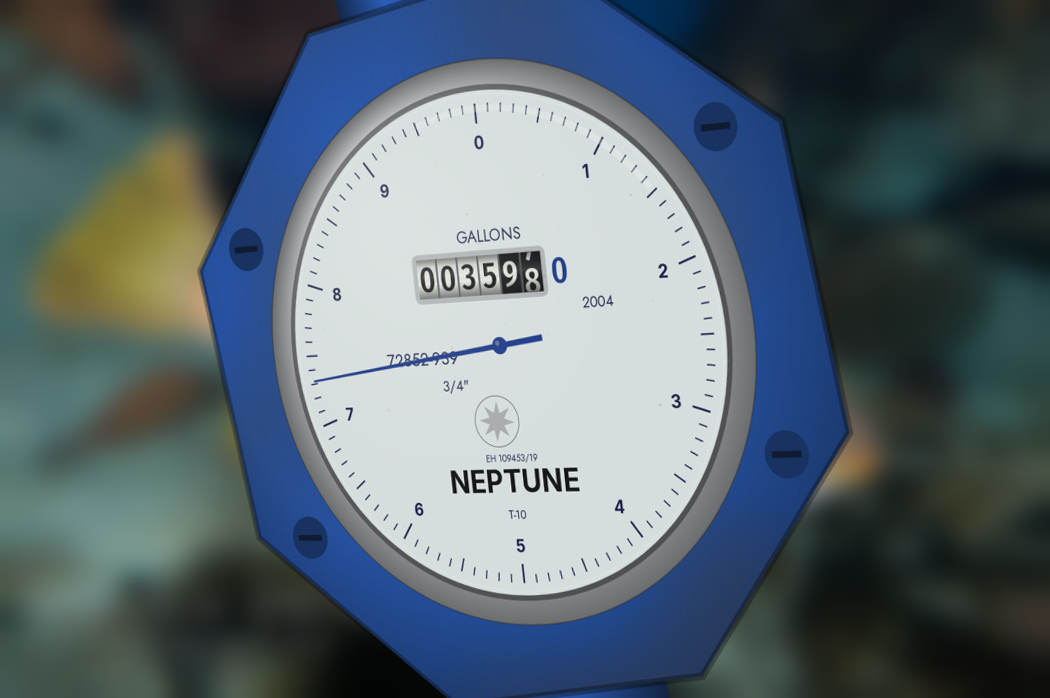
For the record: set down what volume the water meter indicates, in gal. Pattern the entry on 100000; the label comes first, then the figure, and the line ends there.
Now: 35977.3
